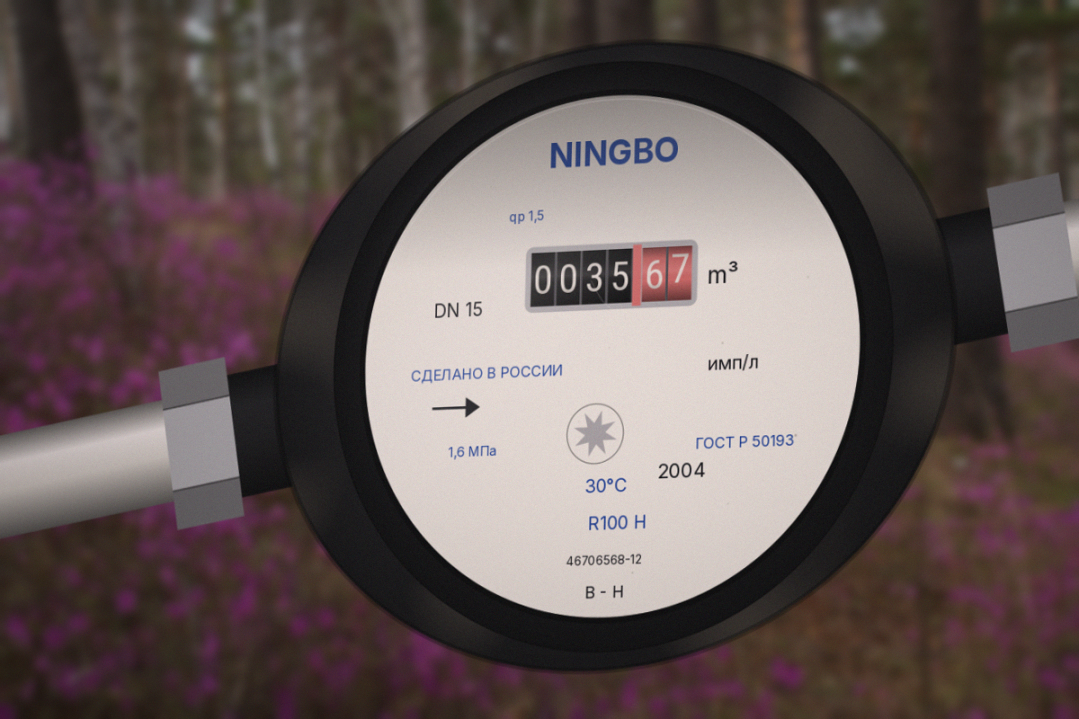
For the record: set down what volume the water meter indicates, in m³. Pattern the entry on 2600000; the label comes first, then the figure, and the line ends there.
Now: 35.67
